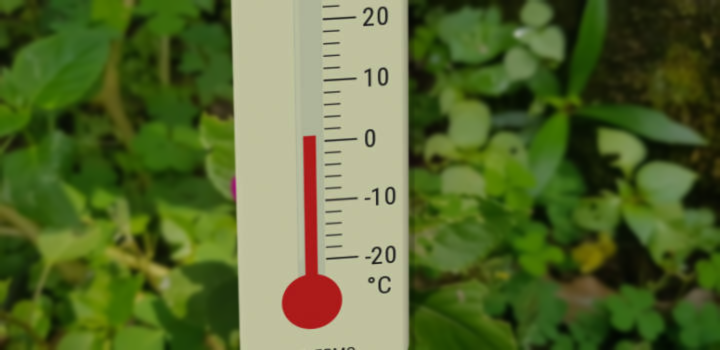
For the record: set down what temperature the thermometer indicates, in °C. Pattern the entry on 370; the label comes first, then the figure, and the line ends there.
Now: 1
